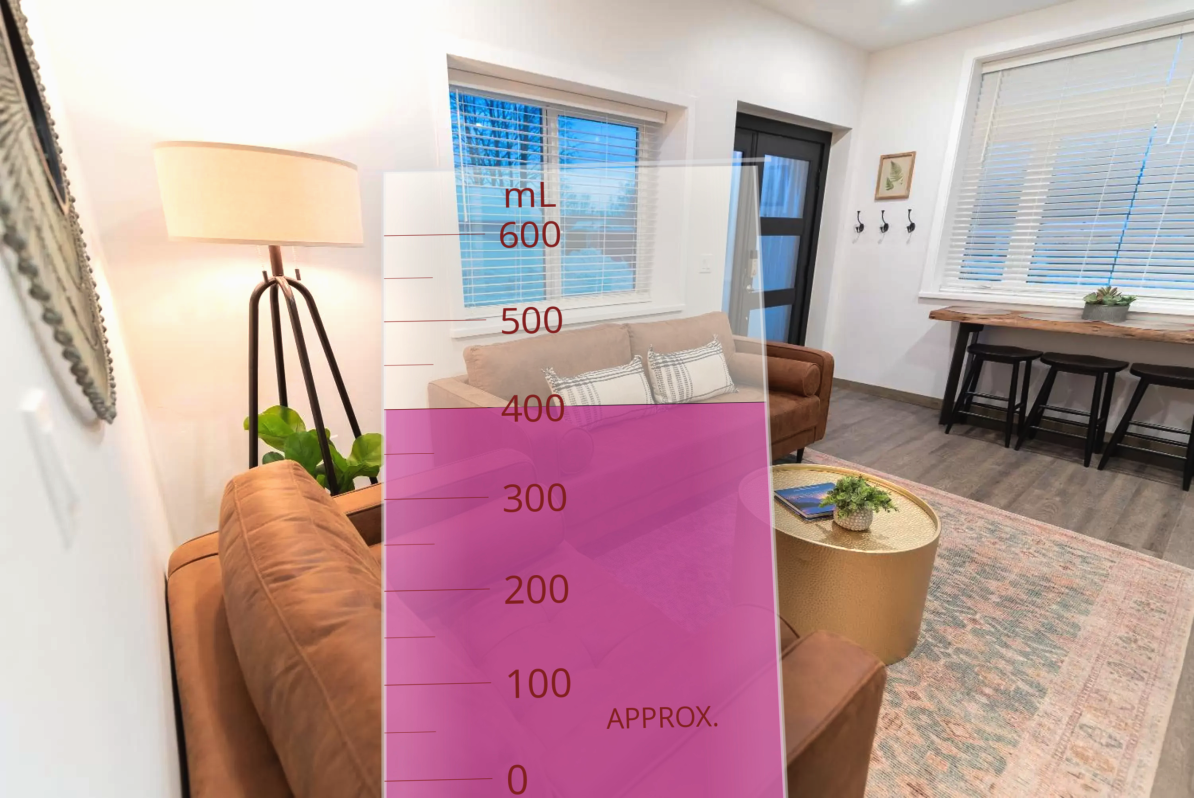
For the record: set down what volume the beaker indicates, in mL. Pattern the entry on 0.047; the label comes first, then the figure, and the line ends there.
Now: 400
